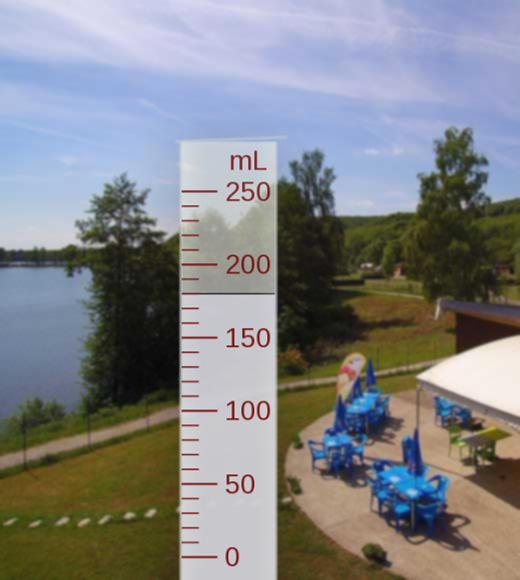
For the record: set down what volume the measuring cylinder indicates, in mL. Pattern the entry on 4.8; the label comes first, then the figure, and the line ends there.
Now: 180
